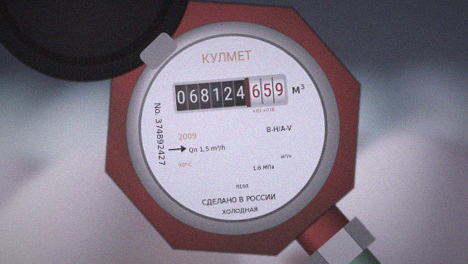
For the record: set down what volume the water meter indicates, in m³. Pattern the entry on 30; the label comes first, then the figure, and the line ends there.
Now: 68124.659
